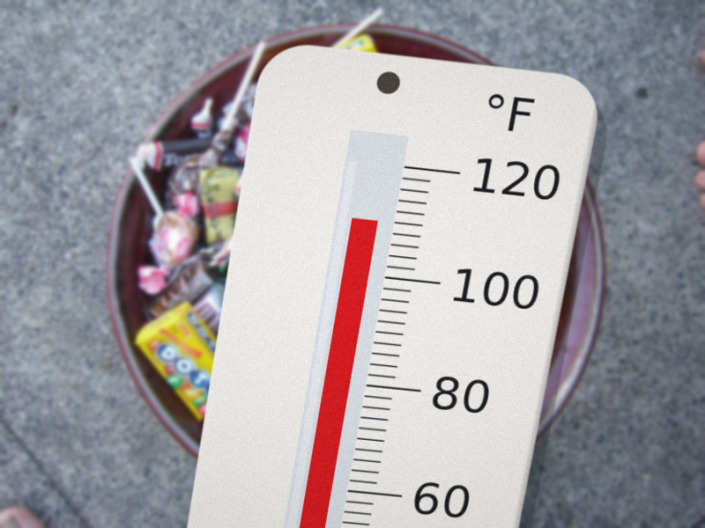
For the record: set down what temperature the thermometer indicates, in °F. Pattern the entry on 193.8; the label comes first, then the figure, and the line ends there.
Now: 110
